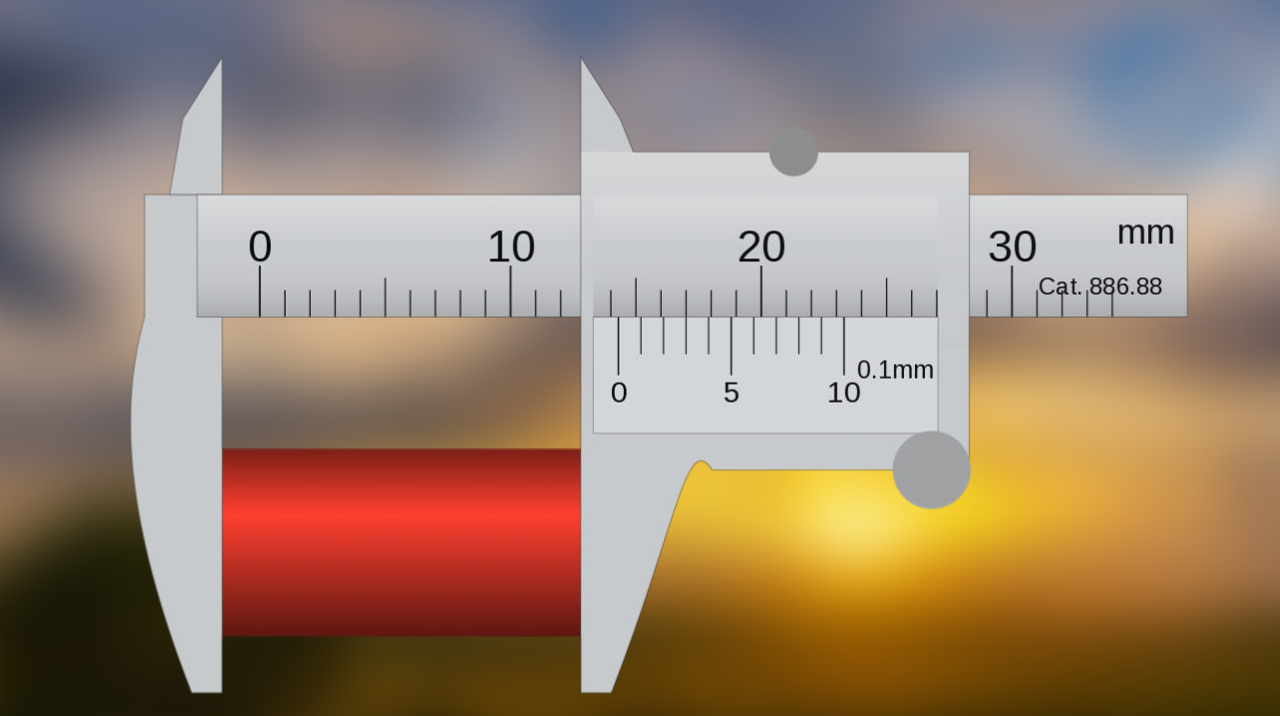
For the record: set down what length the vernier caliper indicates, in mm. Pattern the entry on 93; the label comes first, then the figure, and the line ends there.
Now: 14.3
